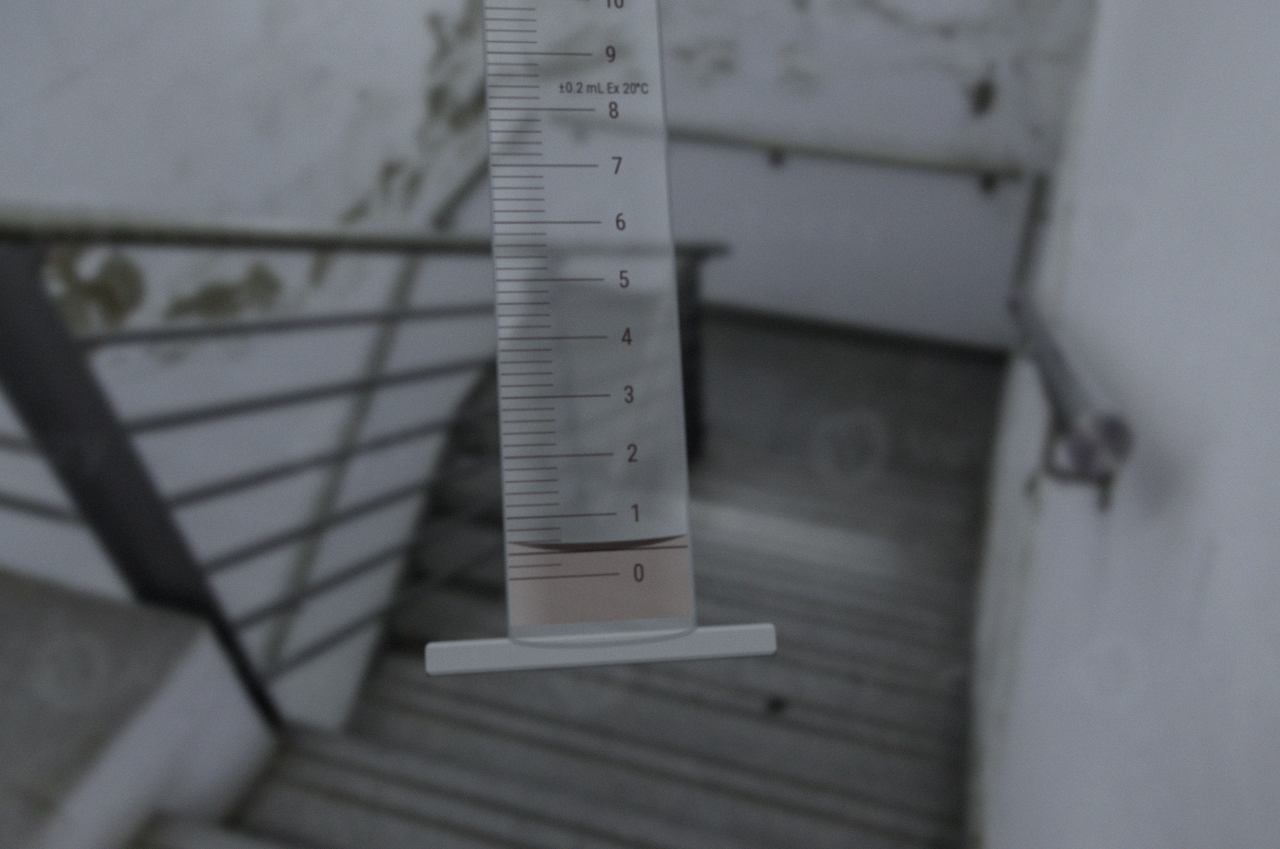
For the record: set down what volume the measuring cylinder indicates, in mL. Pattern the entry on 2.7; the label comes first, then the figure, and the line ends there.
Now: 0.4
